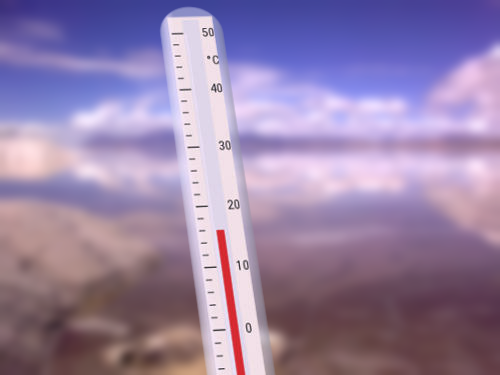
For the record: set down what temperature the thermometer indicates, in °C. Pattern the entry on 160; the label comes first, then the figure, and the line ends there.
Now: 16
